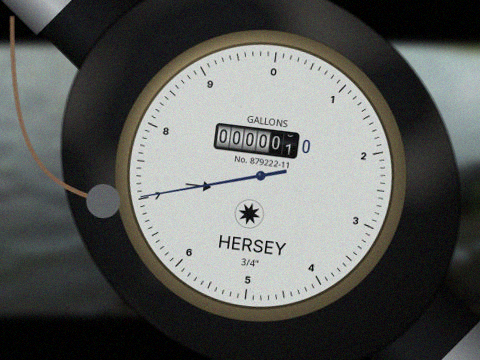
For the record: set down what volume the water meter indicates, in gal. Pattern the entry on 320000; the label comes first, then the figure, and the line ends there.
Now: 7.0
